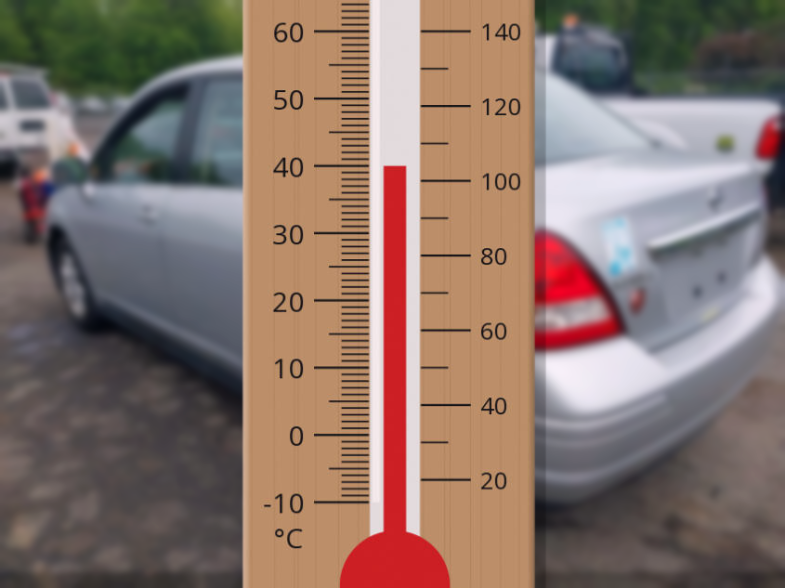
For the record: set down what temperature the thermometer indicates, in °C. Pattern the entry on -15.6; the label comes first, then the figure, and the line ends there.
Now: 40
